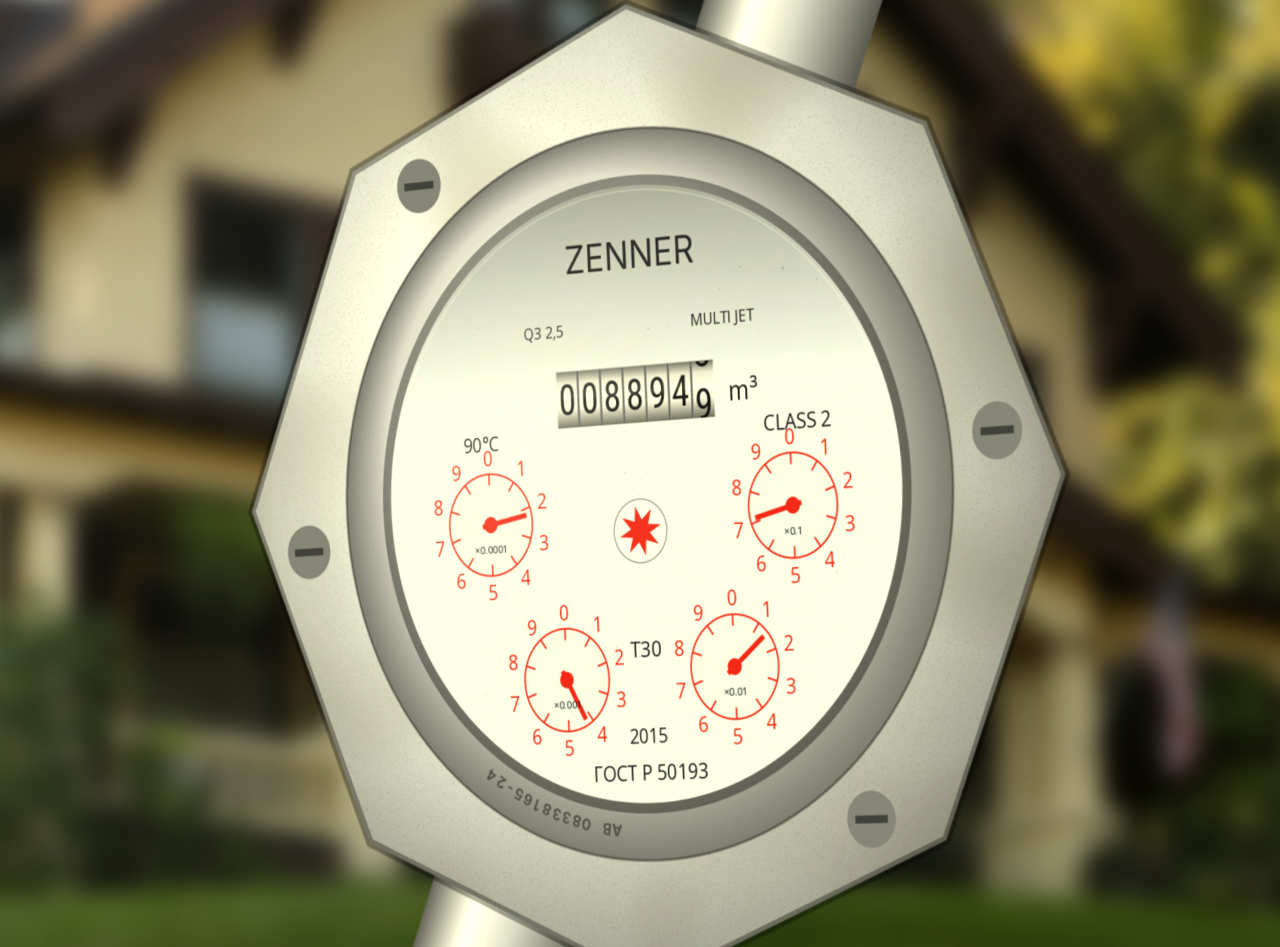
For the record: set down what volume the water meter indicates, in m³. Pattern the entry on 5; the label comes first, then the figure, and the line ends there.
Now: 88948.7142
